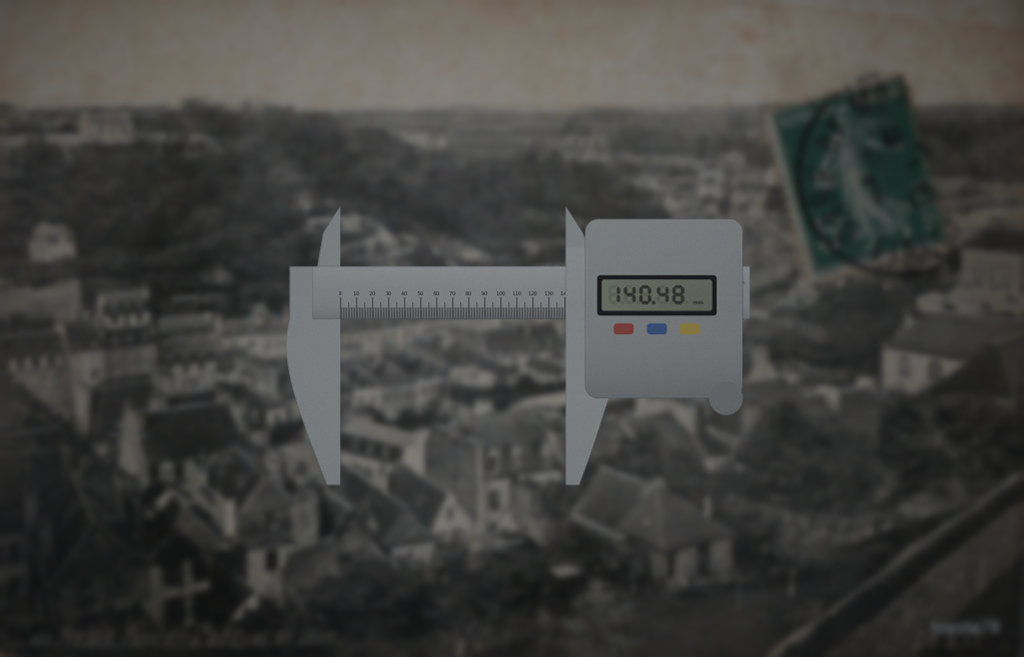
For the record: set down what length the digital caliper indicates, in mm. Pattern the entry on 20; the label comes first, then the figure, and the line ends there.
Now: 140.48
